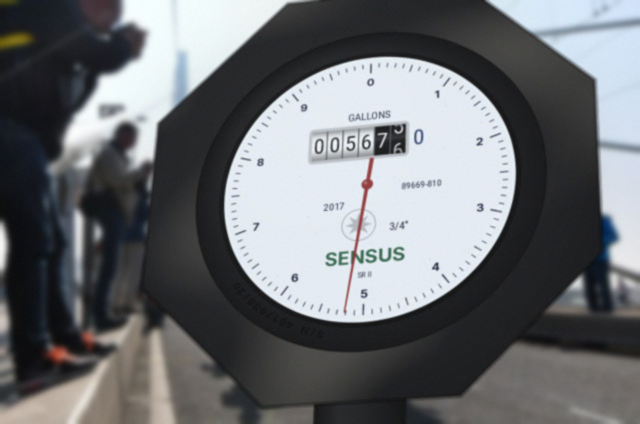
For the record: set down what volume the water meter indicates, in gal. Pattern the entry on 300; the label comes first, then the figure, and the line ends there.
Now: 56755.2
